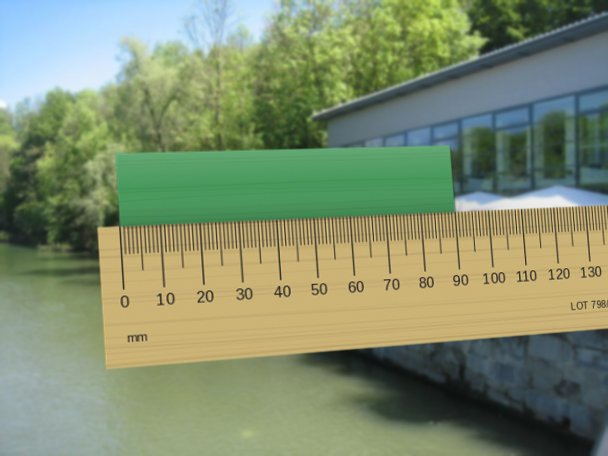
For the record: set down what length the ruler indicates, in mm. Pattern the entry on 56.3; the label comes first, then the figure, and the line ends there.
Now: 90
